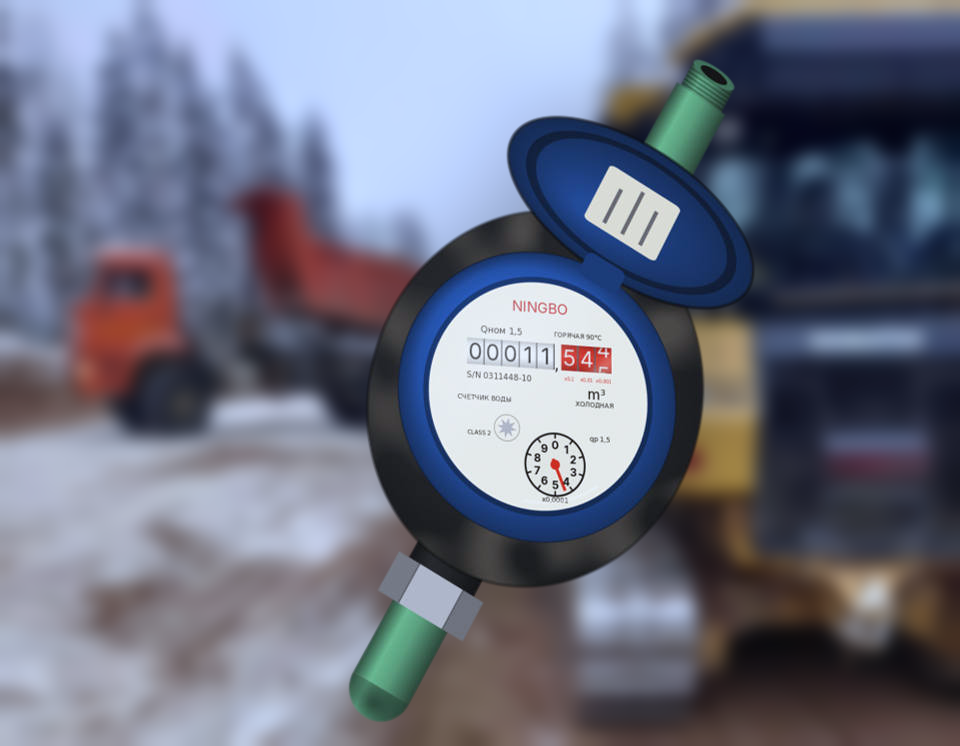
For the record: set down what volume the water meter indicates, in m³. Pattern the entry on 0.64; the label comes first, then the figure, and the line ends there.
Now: 11.5444
